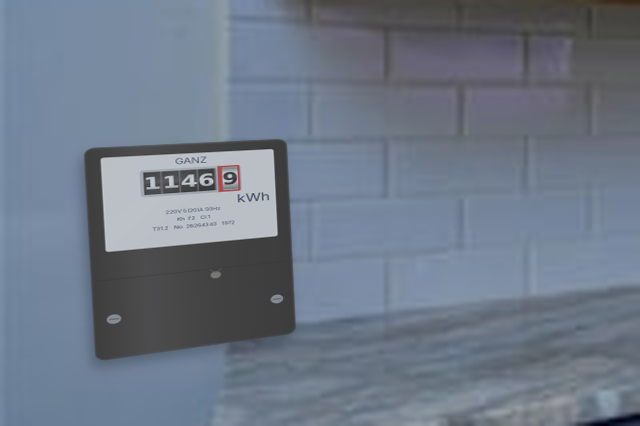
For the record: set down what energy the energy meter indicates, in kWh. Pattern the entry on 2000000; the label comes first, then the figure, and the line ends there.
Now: 1146.9
